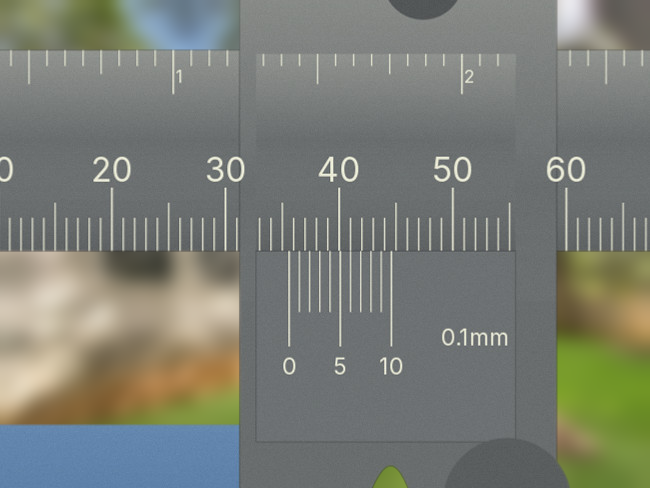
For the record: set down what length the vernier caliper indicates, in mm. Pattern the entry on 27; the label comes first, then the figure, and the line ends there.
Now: 35.6
